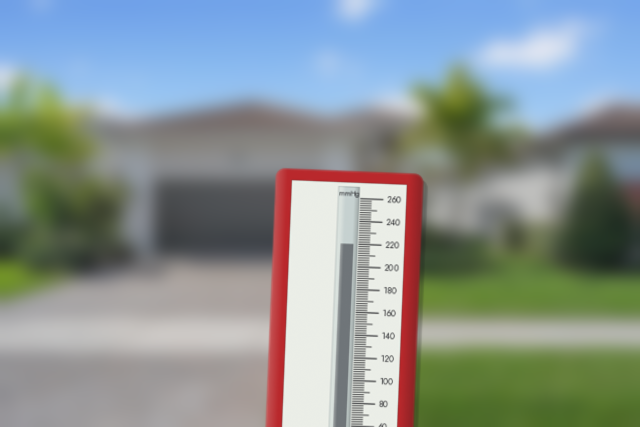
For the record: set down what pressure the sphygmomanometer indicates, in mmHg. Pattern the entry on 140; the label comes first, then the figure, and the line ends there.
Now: 220
